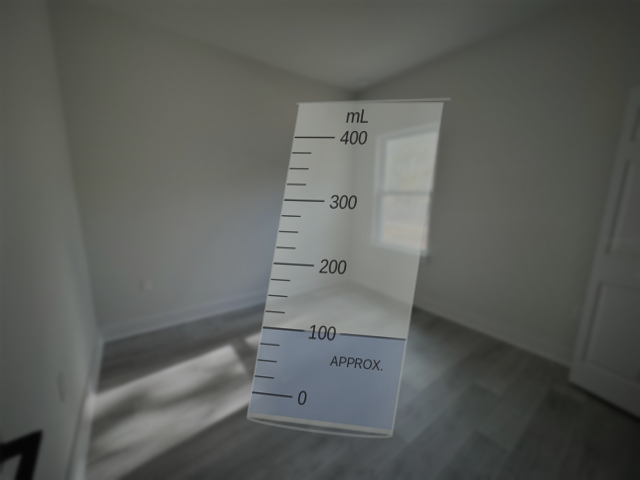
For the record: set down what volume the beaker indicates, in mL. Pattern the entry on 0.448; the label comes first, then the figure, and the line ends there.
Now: 100
